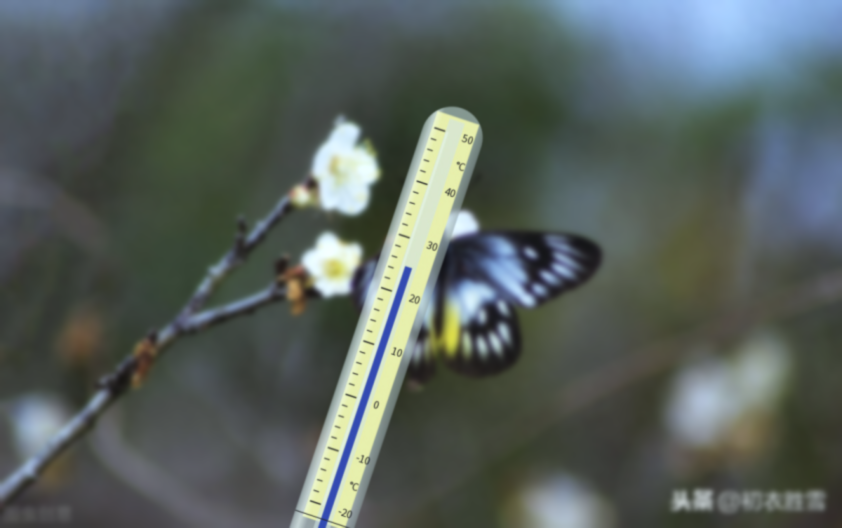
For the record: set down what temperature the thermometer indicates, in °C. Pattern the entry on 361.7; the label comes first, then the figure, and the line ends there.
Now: 25
